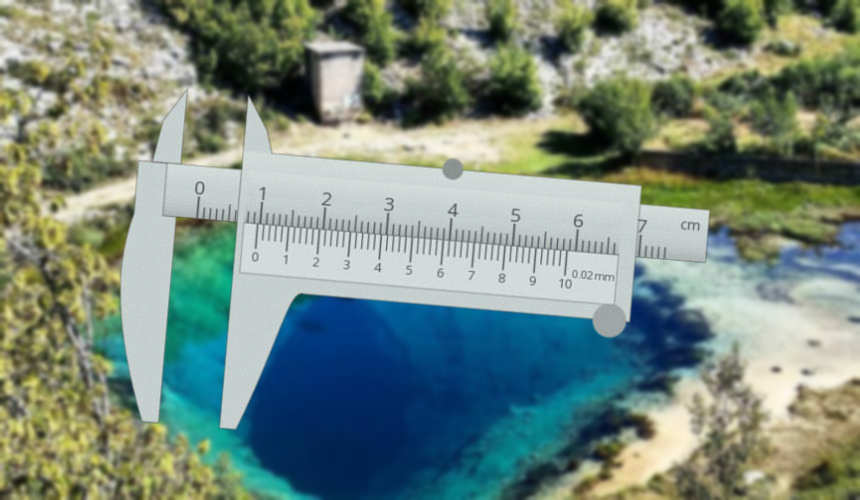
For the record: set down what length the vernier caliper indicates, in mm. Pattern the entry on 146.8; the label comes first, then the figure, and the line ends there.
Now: 9.6
